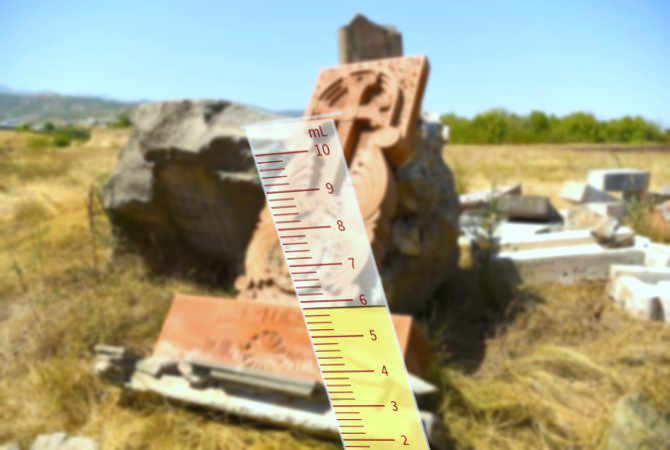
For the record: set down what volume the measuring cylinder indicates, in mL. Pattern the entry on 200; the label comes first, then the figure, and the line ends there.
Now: 5.8
